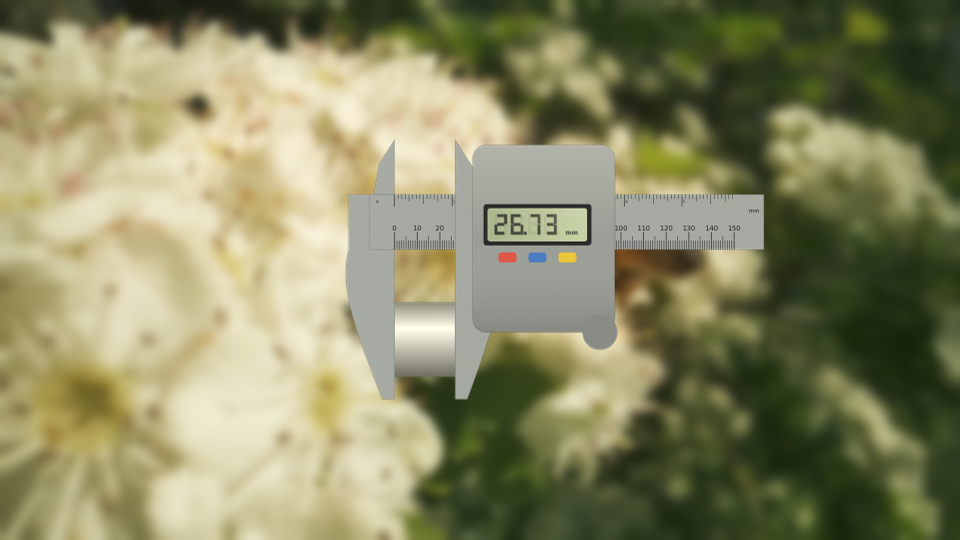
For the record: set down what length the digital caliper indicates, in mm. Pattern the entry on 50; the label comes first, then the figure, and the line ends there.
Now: 26.73
